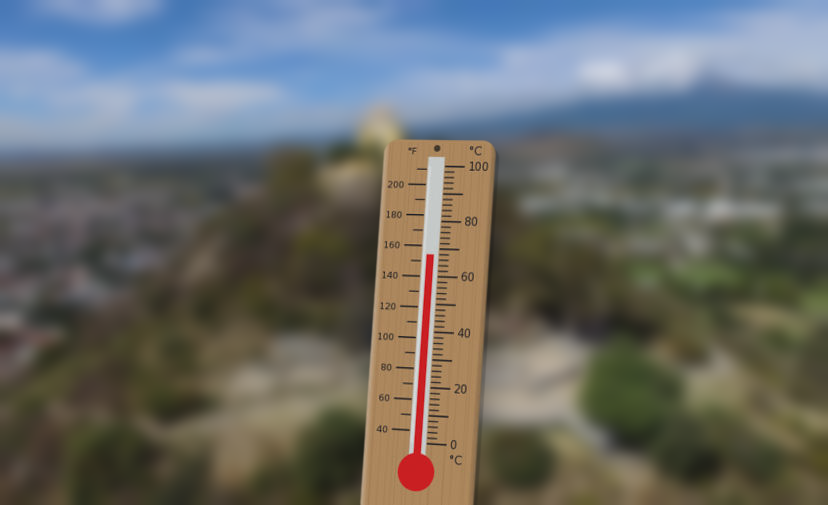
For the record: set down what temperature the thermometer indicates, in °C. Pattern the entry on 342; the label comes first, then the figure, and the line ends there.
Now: 68
